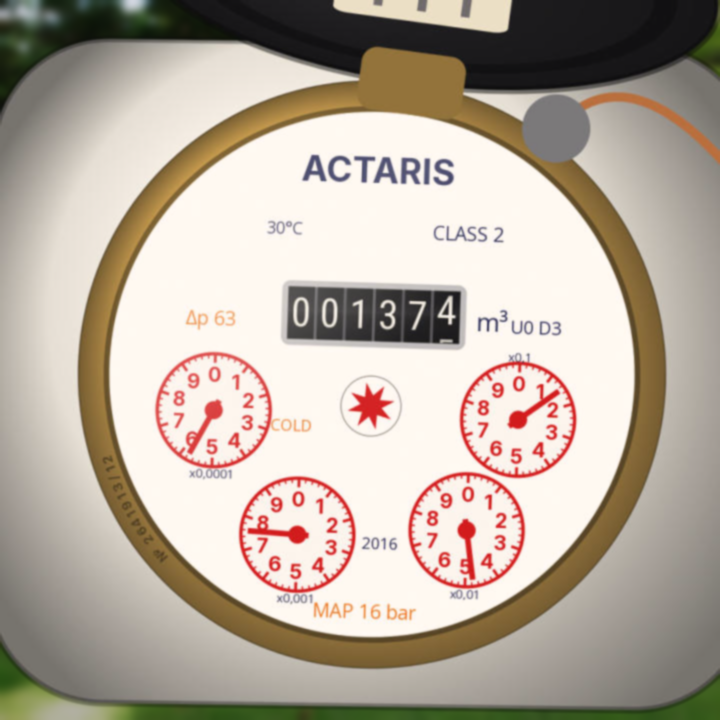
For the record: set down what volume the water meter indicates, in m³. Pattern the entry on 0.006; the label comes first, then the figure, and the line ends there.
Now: 1374.1475
